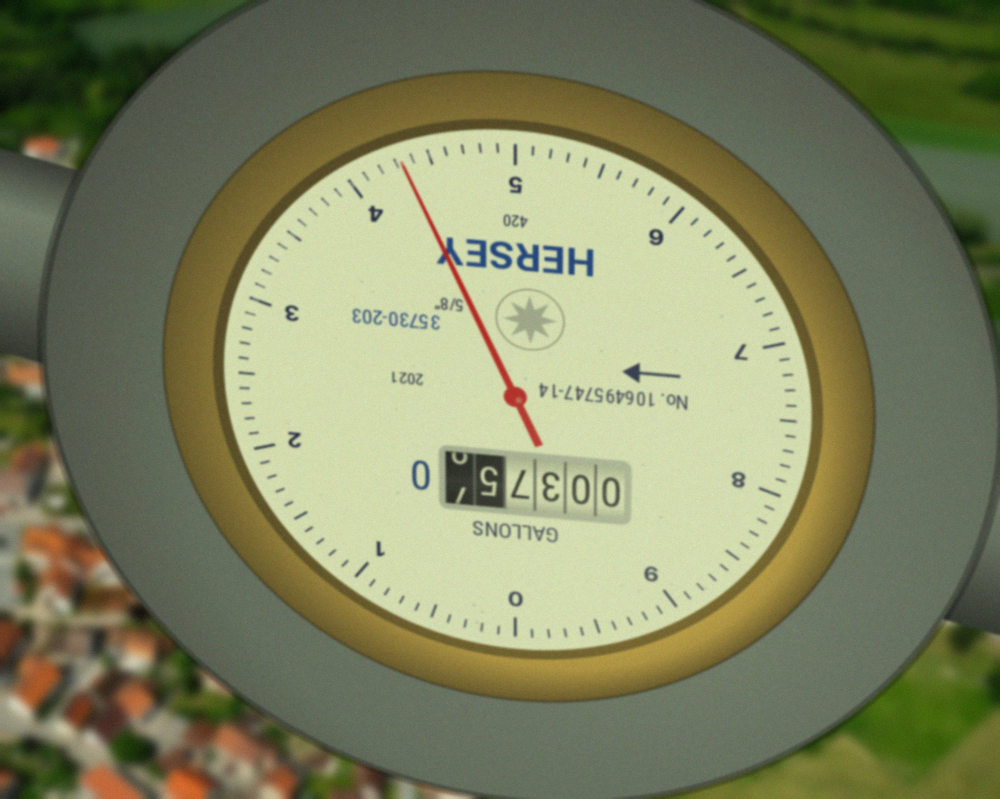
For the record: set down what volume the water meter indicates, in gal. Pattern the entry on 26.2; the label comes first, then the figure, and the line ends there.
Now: 37574.3
